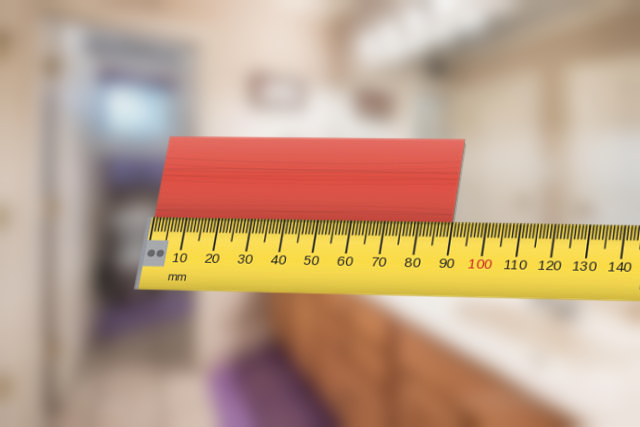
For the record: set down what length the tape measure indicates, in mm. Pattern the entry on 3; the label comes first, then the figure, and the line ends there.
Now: 90
